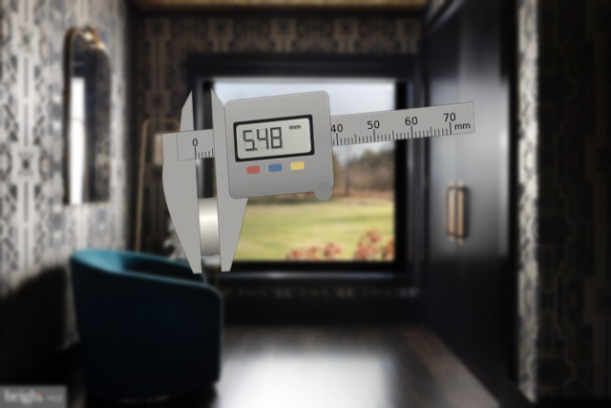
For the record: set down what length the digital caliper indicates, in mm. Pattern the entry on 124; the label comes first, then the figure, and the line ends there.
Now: 5.48
